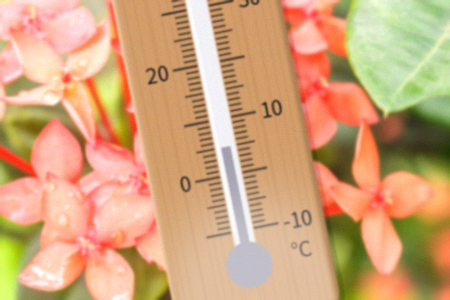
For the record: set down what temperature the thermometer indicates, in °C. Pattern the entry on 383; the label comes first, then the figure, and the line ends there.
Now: 5
